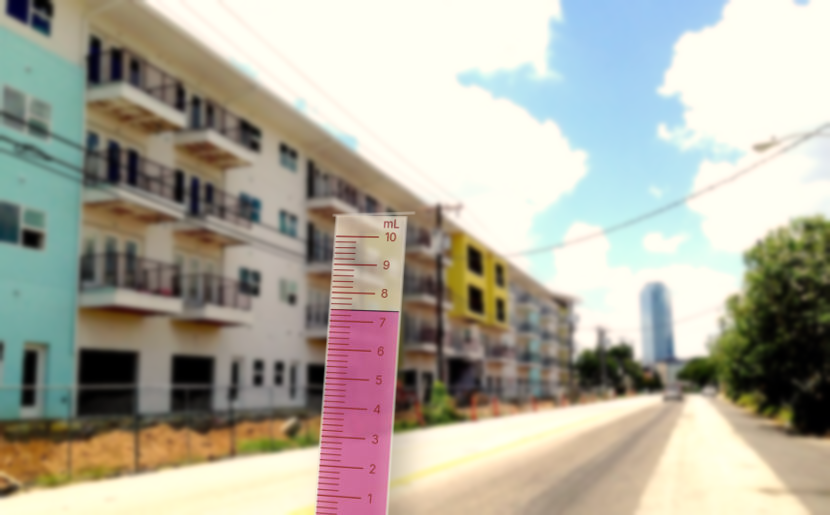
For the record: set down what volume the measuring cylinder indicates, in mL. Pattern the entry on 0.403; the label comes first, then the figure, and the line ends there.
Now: 7.4
